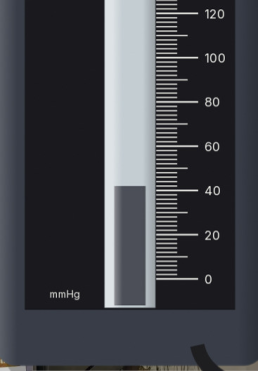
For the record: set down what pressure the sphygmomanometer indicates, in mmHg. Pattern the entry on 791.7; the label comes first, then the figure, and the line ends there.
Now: 42
